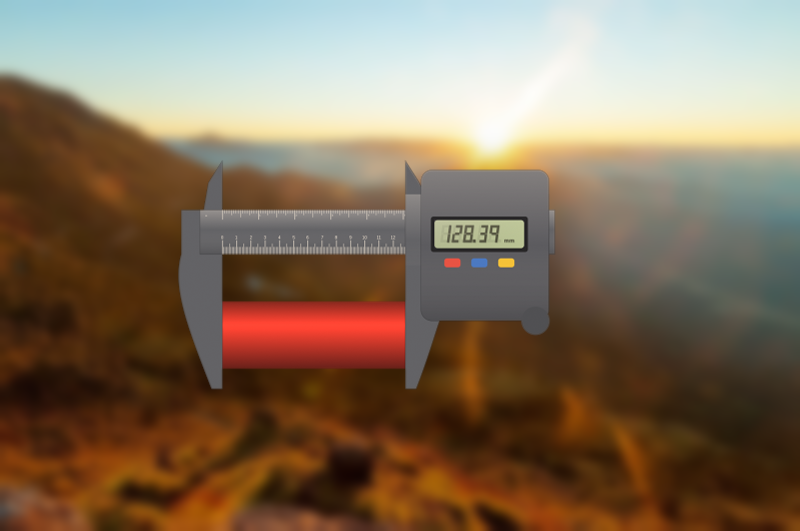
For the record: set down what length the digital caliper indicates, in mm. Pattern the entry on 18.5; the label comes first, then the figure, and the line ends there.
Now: 128.39
